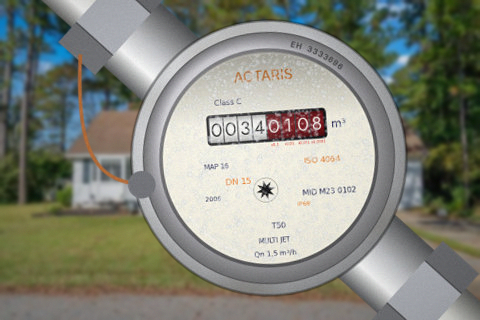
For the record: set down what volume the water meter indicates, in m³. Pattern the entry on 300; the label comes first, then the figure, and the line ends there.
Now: 34.0108
